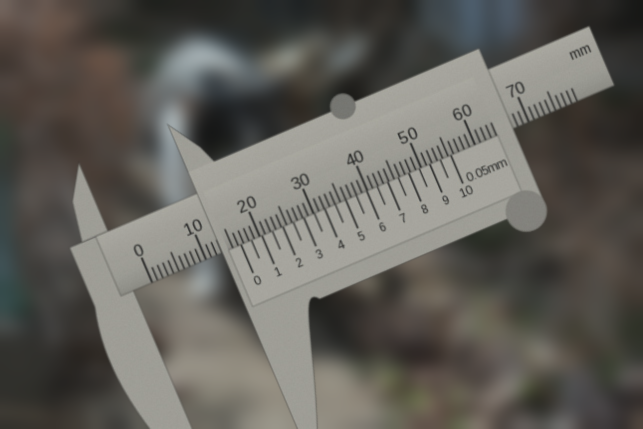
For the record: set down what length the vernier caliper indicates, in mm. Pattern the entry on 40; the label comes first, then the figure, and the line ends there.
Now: 16.5
